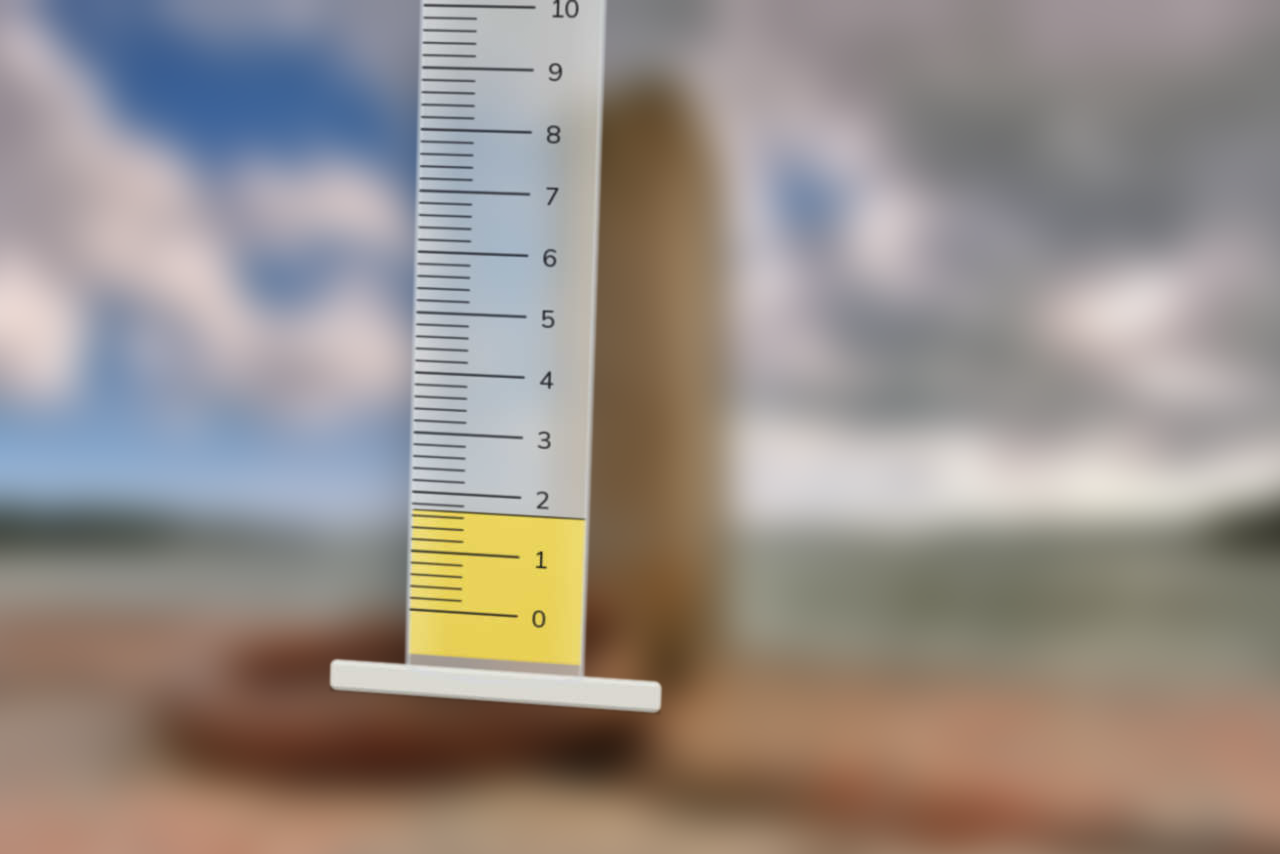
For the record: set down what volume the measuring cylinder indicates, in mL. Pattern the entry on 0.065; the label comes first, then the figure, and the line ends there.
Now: 1.7
